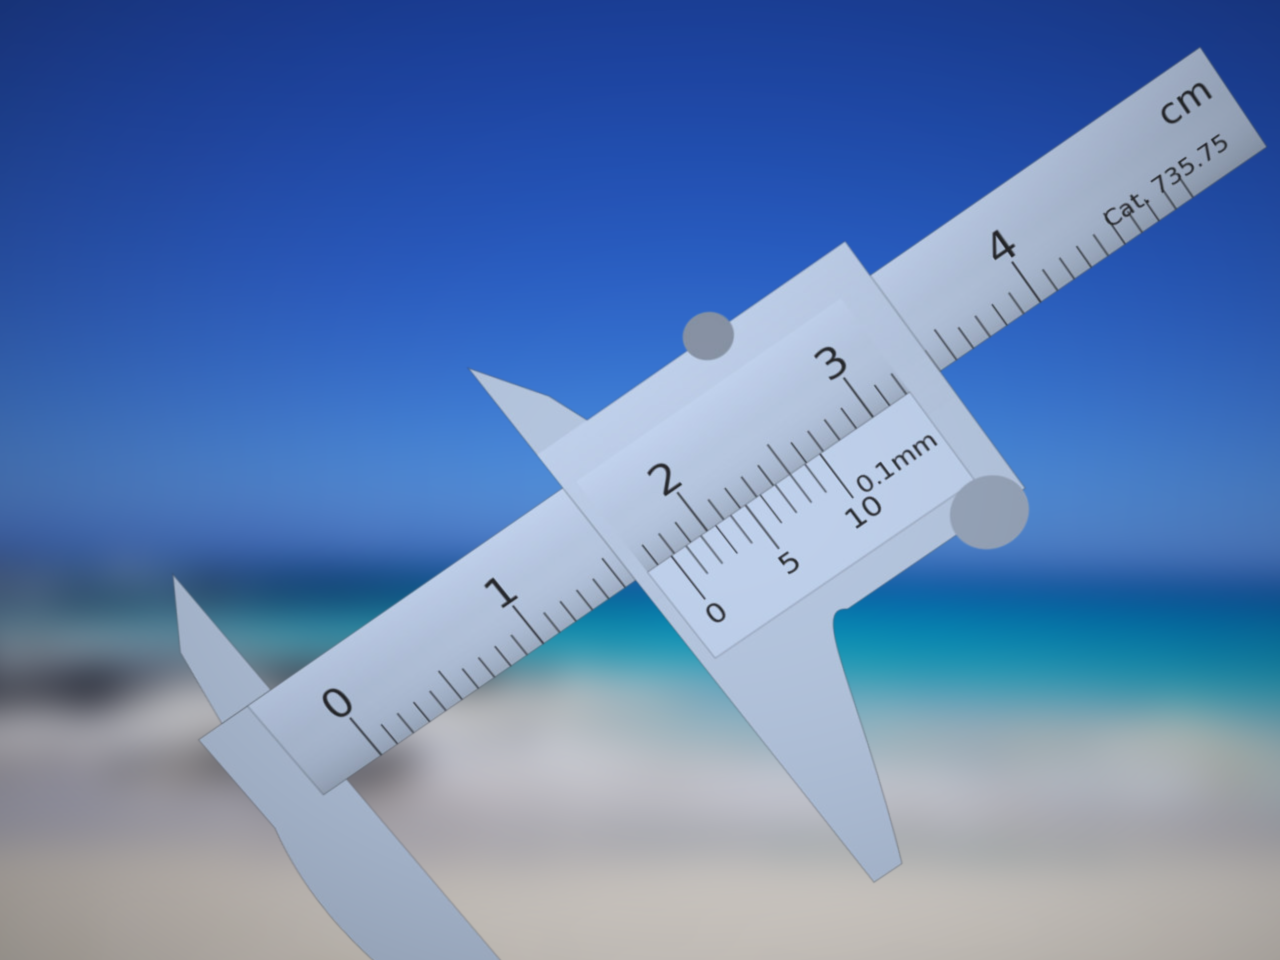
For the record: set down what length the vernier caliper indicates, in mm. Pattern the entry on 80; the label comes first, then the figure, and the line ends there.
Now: 17.8
